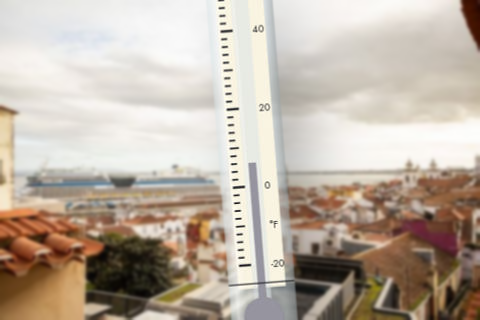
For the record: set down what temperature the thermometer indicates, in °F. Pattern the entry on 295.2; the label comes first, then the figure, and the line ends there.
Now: 6
